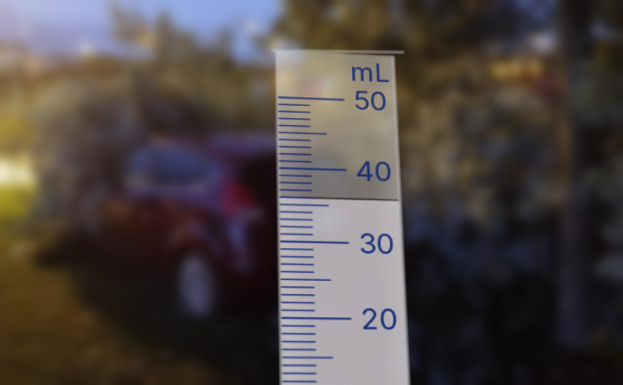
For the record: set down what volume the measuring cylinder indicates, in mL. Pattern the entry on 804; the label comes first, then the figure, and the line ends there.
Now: 36
